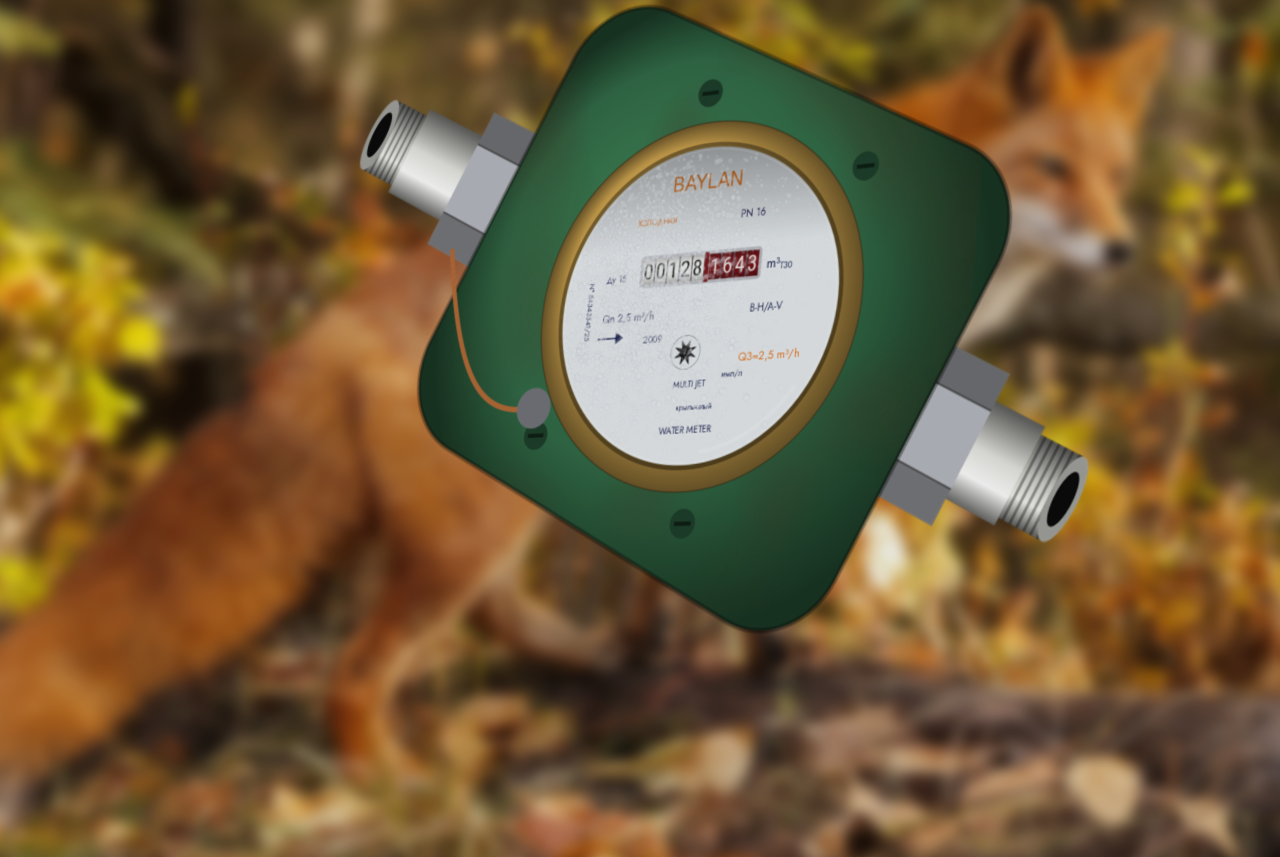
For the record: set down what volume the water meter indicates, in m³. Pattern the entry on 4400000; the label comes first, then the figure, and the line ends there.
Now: 128.1643
